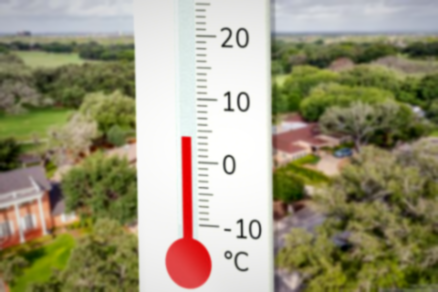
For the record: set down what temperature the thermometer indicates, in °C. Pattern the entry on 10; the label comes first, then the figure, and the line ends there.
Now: 4
